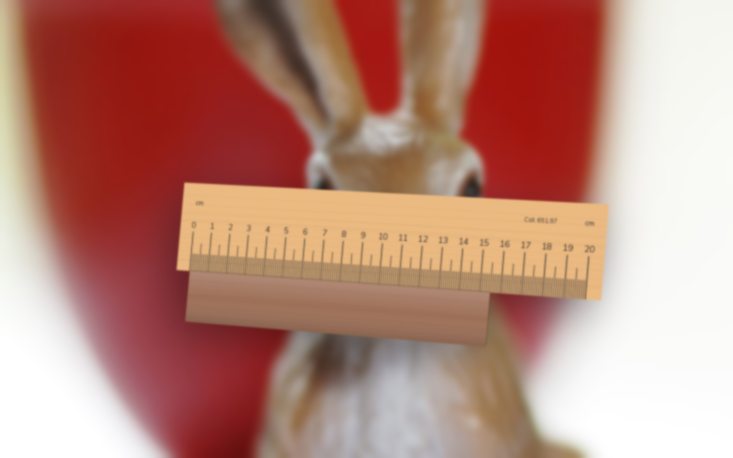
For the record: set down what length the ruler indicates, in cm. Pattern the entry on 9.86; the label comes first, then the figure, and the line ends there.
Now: 15.5
